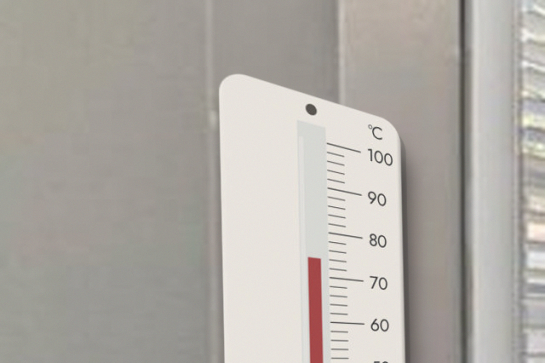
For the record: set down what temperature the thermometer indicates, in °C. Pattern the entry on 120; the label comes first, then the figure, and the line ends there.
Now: 74
